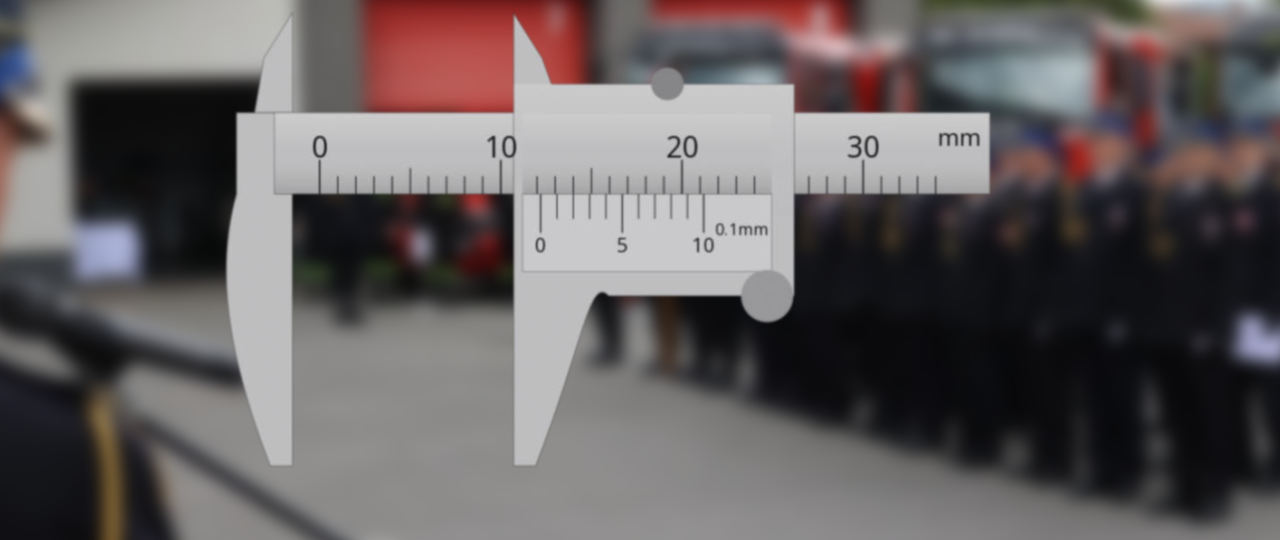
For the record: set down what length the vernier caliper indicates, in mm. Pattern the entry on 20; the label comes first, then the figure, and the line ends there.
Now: 12.2
